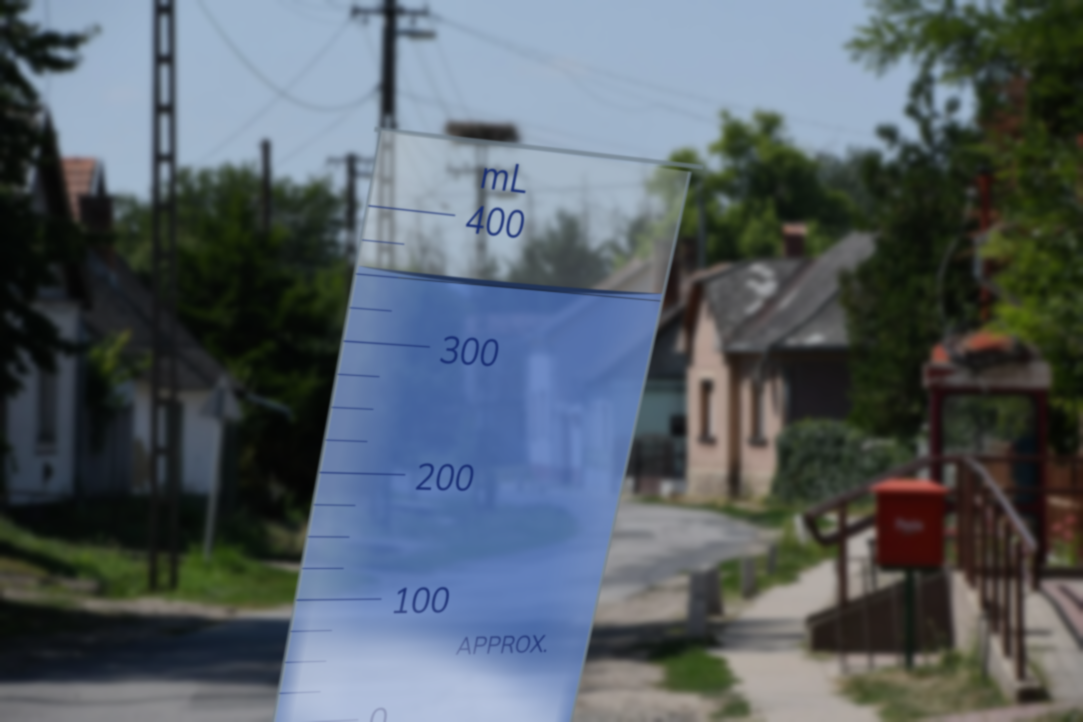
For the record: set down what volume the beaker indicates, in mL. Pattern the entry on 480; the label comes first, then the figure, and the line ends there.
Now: 350
